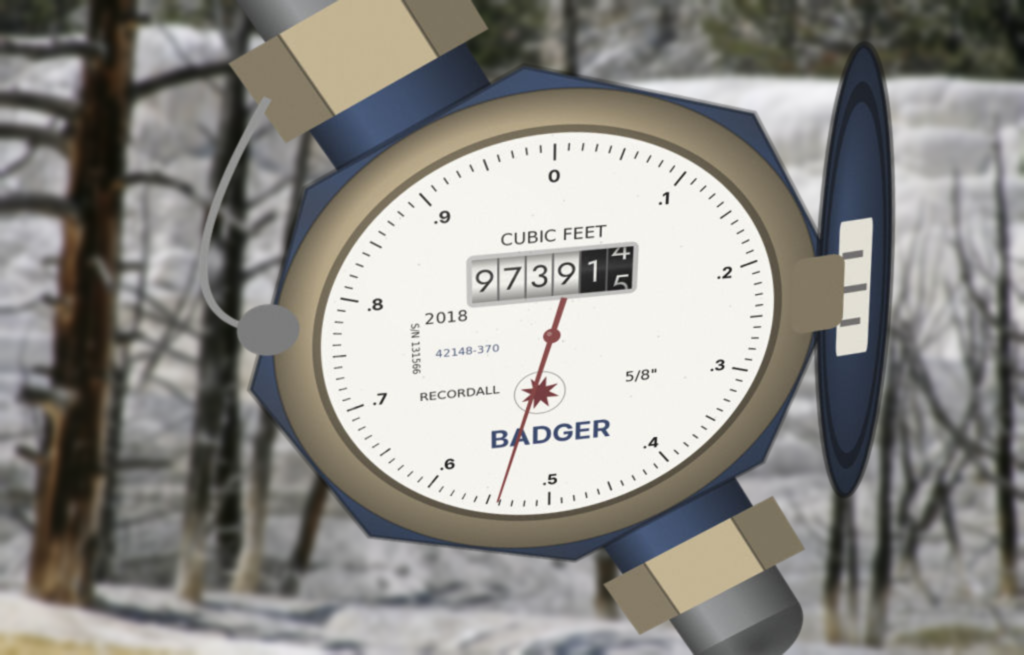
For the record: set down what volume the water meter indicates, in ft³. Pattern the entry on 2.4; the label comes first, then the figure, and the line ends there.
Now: 973914.54
